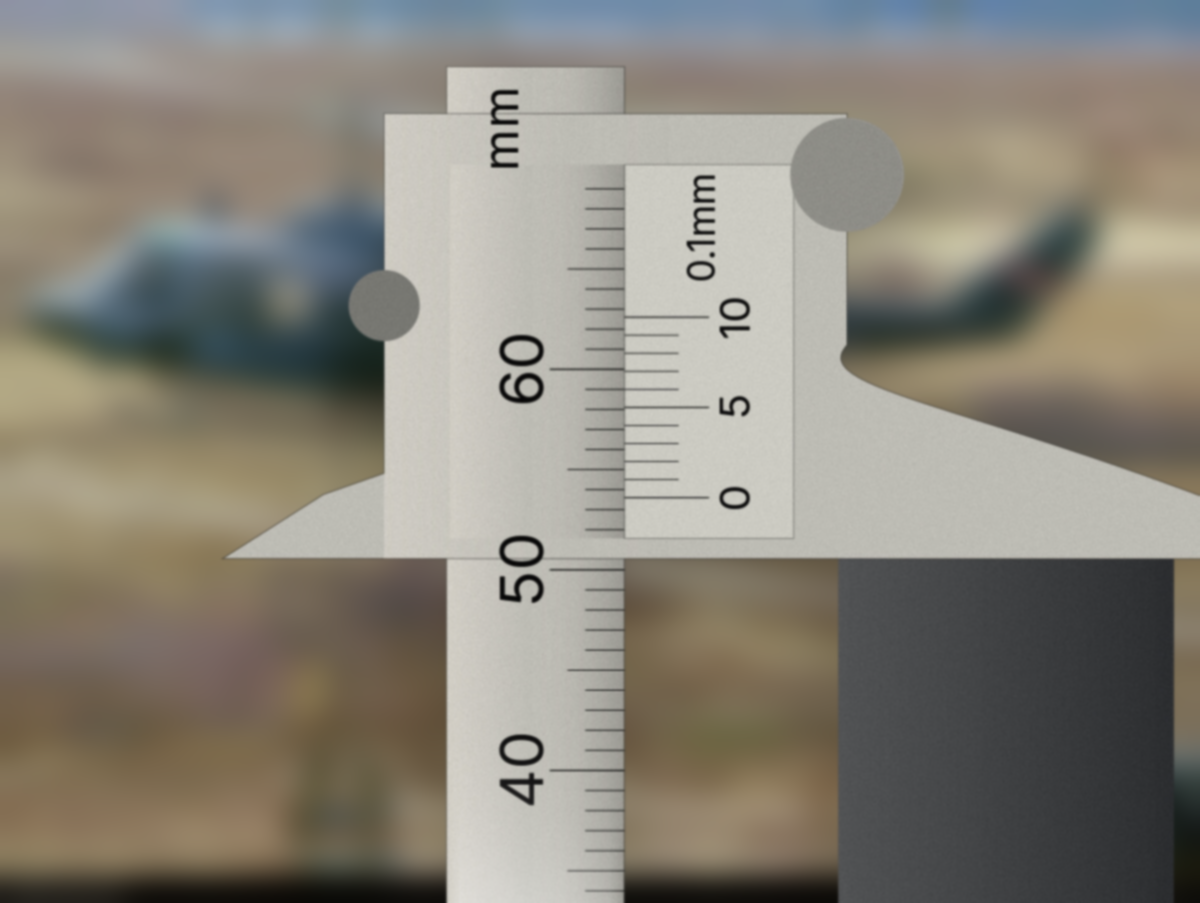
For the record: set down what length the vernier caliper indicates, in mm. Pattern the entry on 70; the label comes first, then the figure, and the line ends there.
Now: 53.6
